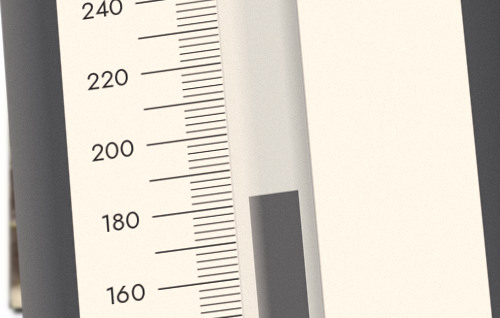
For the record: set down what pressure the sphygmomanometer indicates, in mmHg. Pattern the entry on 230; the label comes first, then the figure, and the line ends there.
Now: 182
